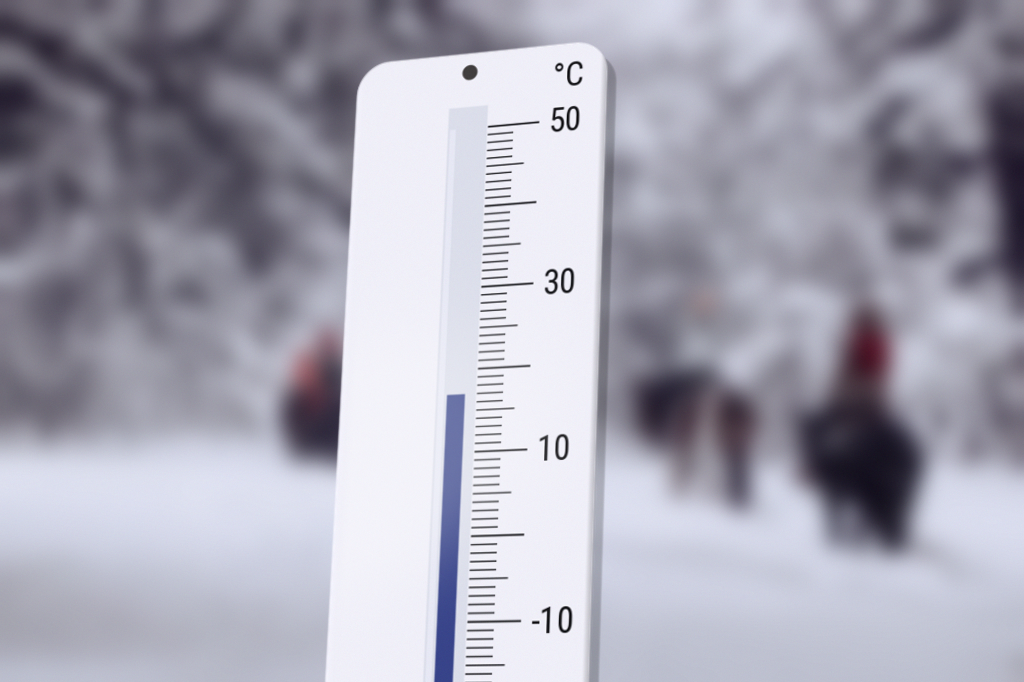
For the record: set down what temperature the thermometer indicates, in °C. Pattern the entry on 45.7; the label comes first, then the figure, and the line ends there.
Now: 17
